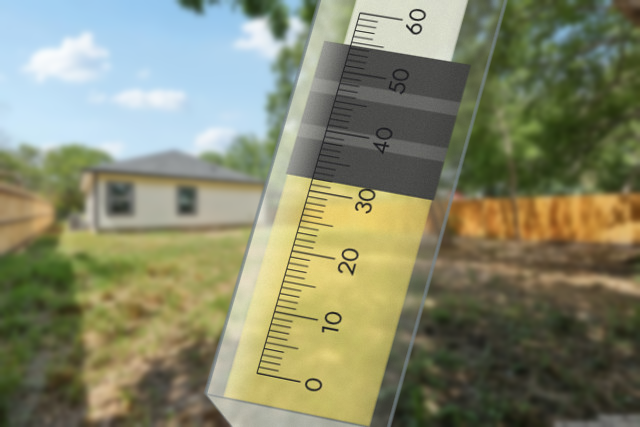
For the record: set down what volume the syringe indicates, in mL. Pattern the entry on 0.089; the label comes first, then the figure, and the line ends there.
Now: 32
